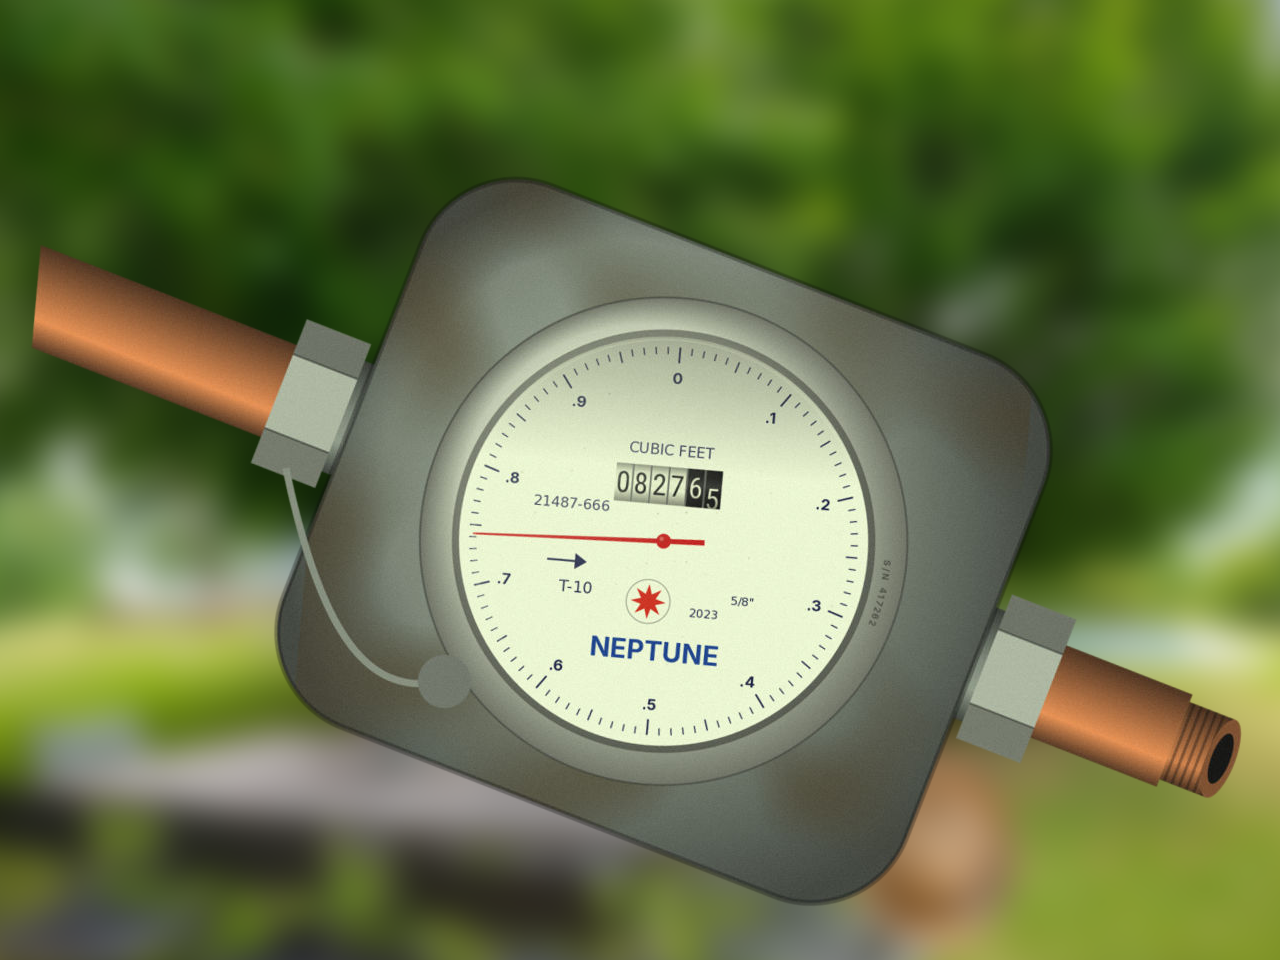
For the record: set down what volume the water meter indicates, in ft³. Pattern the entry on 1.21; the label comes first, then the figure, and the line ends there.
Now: 82764.74
